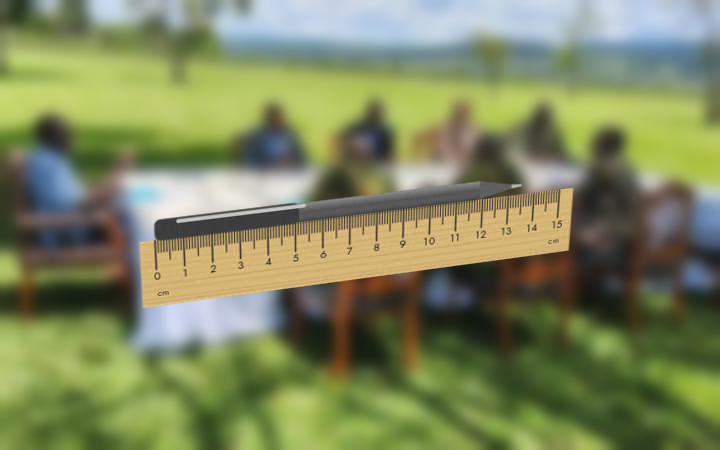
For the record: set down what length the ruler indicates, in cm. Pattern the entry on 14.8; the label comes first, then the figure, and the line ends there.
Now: 13.5
